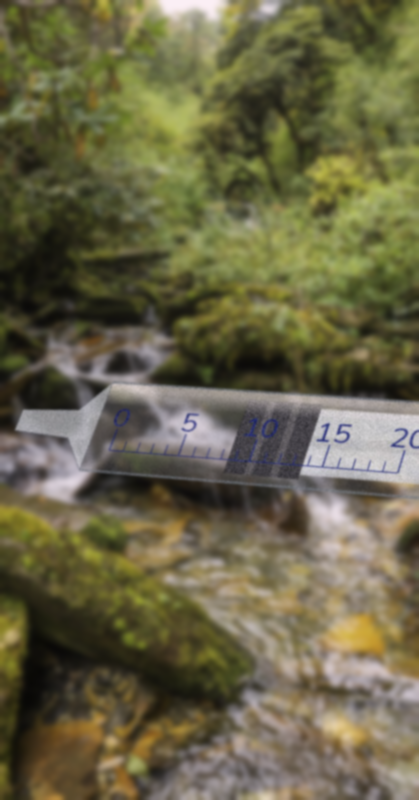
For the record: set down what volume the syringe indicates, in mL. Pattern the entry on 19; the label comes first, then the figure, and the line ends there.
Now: 8.5
